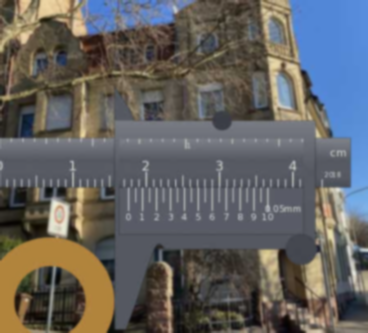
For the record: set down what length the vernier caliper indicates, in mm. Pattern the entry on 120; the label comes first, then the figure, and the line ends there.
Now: 17.6
